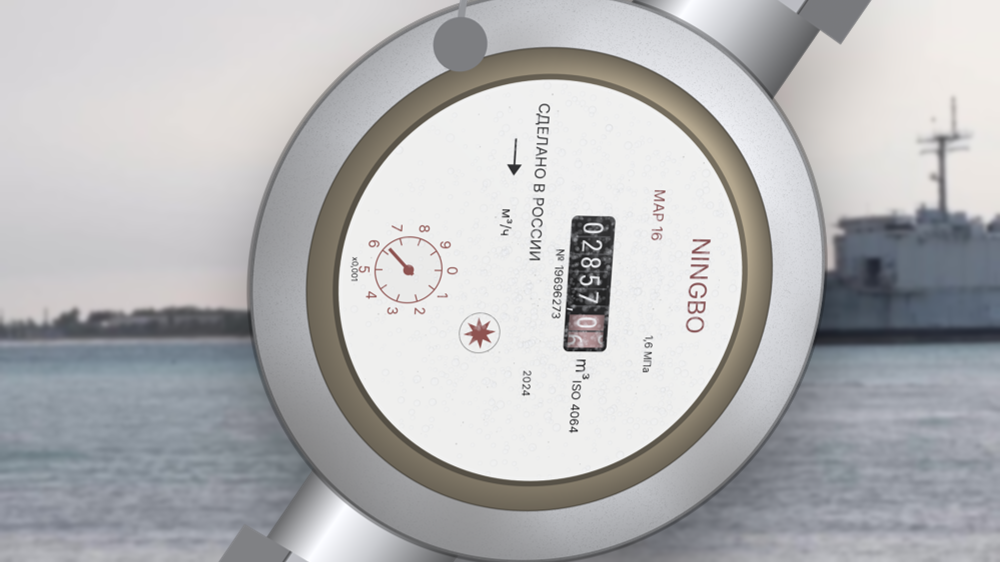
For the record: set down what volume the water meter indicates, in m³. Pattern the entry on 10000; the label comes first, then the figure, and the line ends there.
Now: 2857.056
